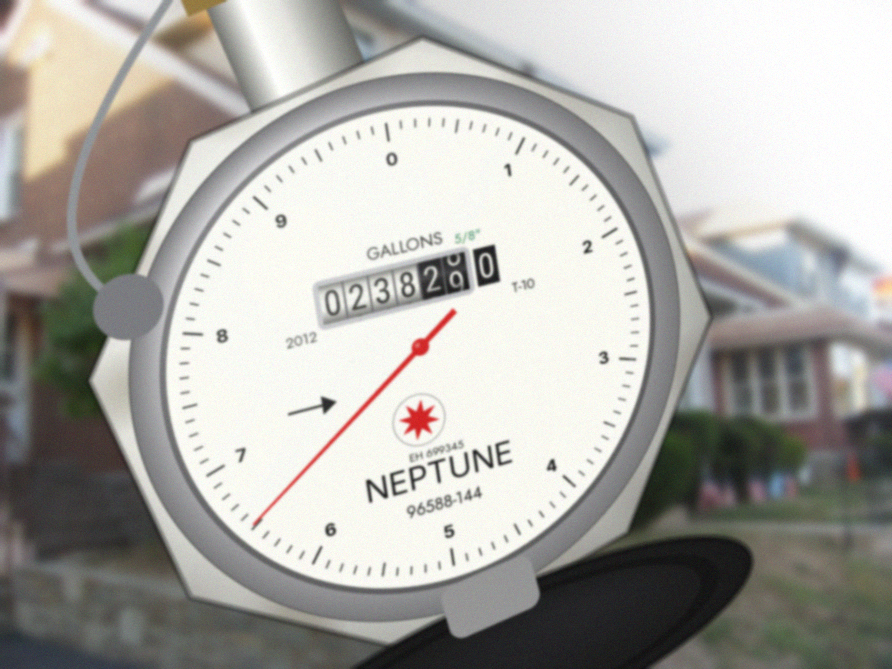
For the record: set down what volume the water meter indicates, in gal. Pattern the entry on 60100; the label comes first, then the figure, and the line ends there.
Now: 238286.5
